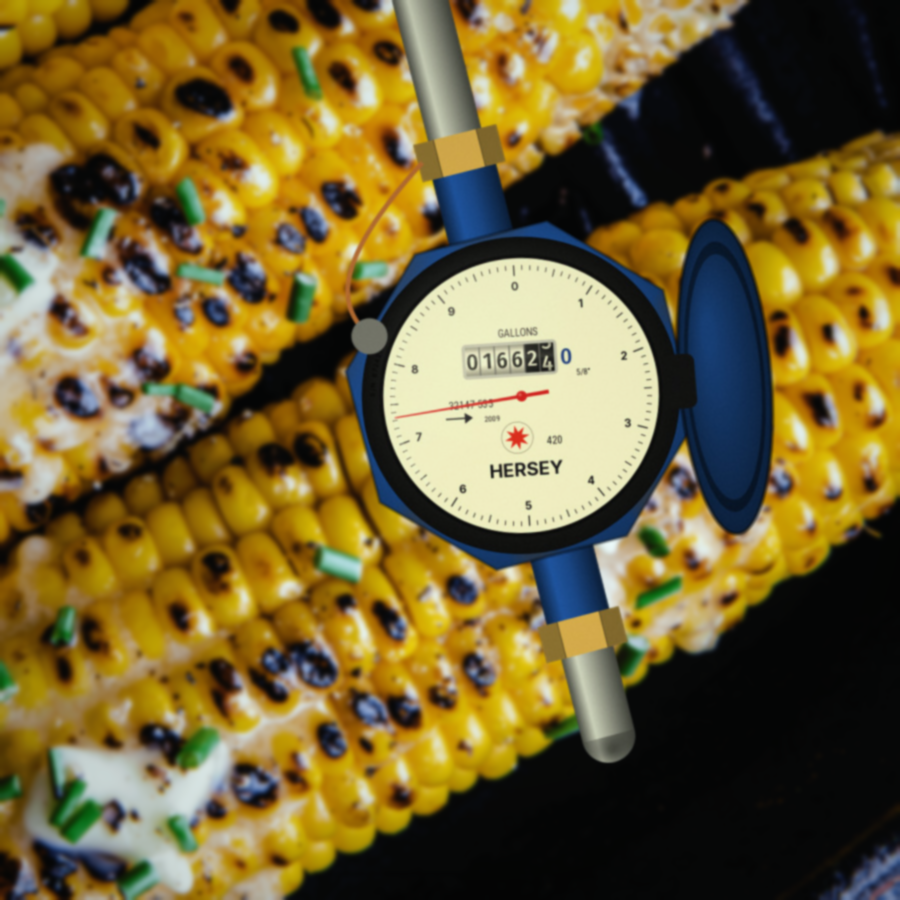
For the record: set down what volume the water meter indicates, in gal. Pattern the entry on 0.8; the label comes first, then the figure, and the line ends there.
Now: 166237.3
